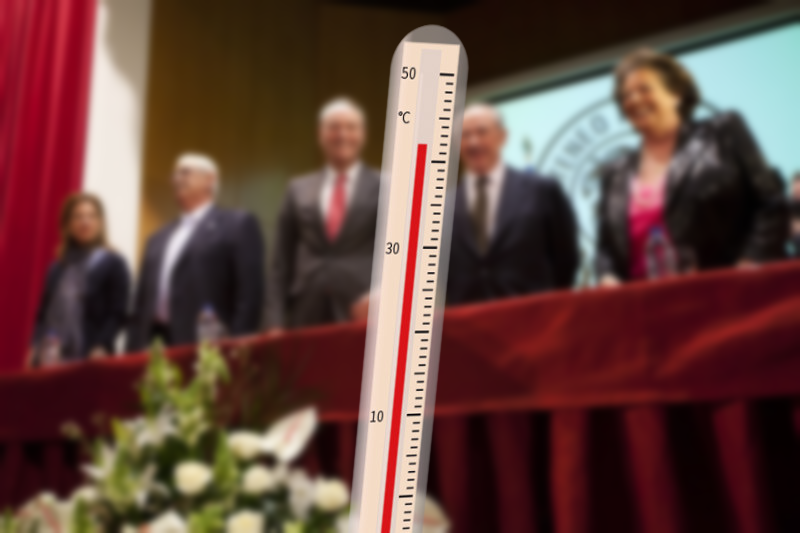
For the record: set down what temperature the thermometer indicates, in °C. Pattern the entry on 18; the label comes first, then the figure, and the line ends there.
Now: 42
